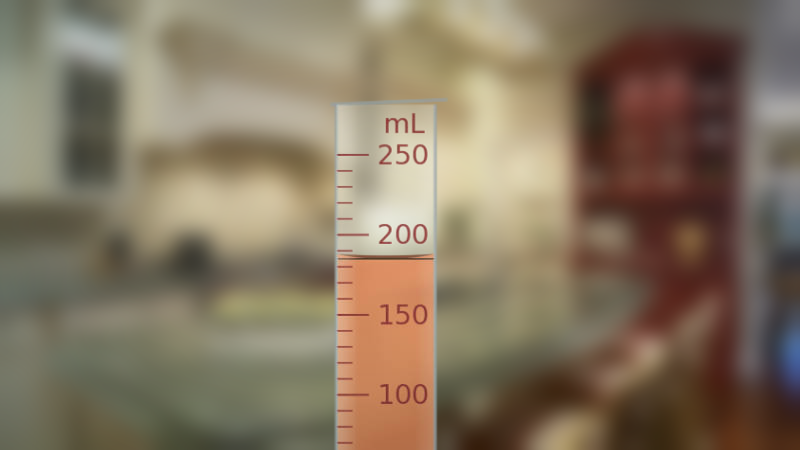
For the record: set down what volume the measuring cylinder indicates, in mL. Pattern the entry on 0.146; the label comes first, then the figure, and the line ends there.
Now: 185
